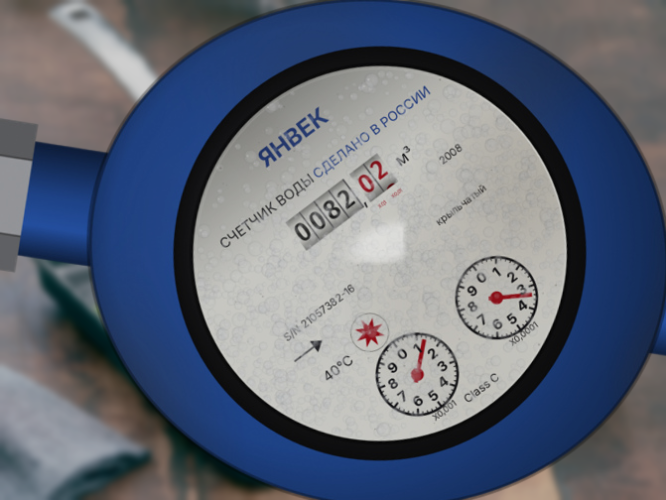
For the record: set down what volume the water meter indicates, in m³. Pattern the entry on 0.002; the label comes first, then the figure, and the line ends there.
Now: 82.0213
